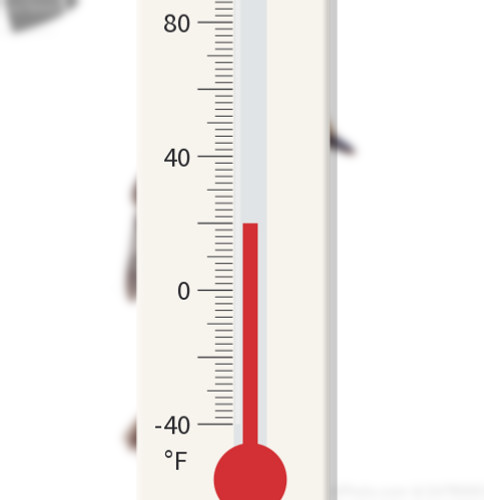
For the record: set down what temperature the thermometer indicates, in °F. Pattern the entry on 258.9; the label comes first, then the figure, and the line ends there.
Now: 20
